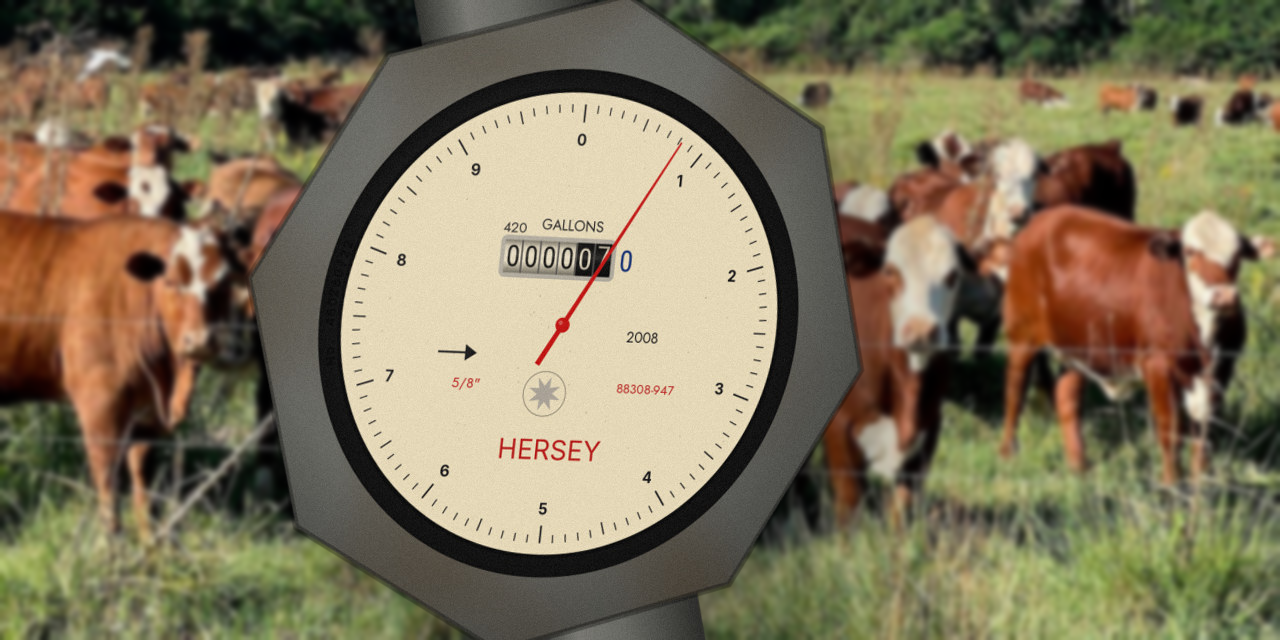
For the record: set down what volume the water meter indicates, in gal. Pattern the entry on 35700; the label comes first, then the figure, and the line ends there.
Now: 70.8
